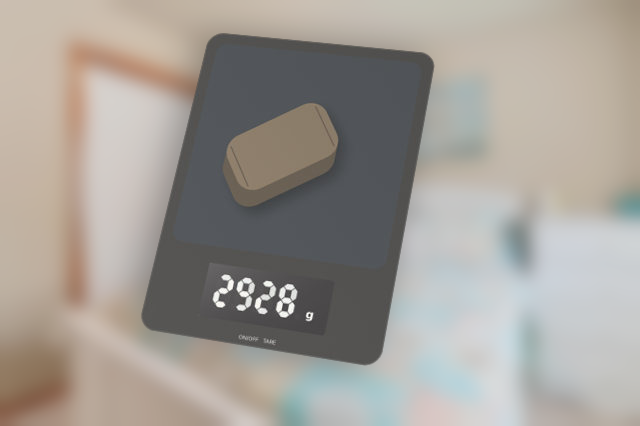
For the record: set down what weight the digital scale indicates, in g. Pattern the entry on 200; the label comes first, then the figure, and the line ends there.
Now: 2928
